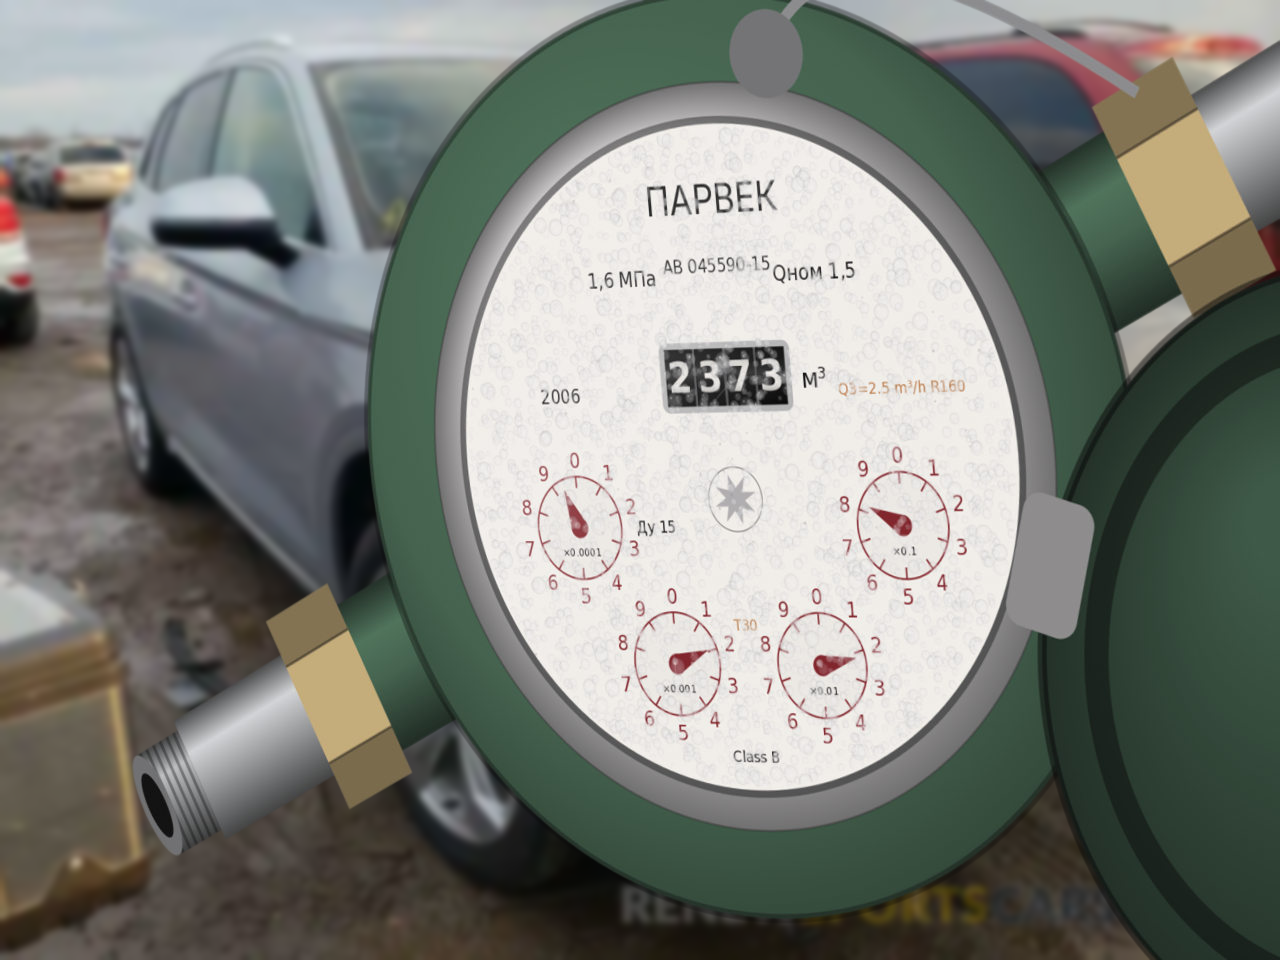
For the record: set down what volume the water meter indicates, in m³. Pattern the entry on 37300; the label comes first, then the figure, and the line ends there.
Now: 2373.8219
